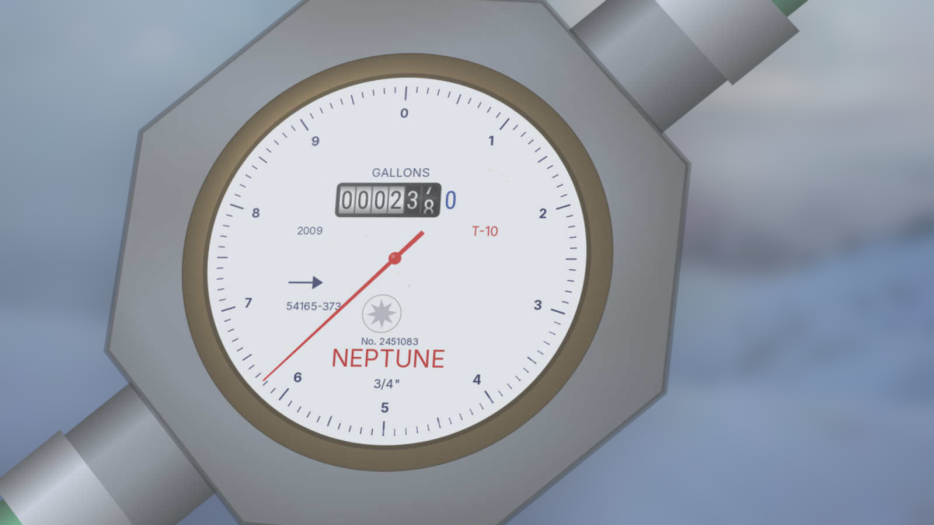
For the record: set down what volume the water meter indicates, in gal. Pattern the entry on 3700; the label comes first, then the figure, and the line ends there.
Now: 2376.2
